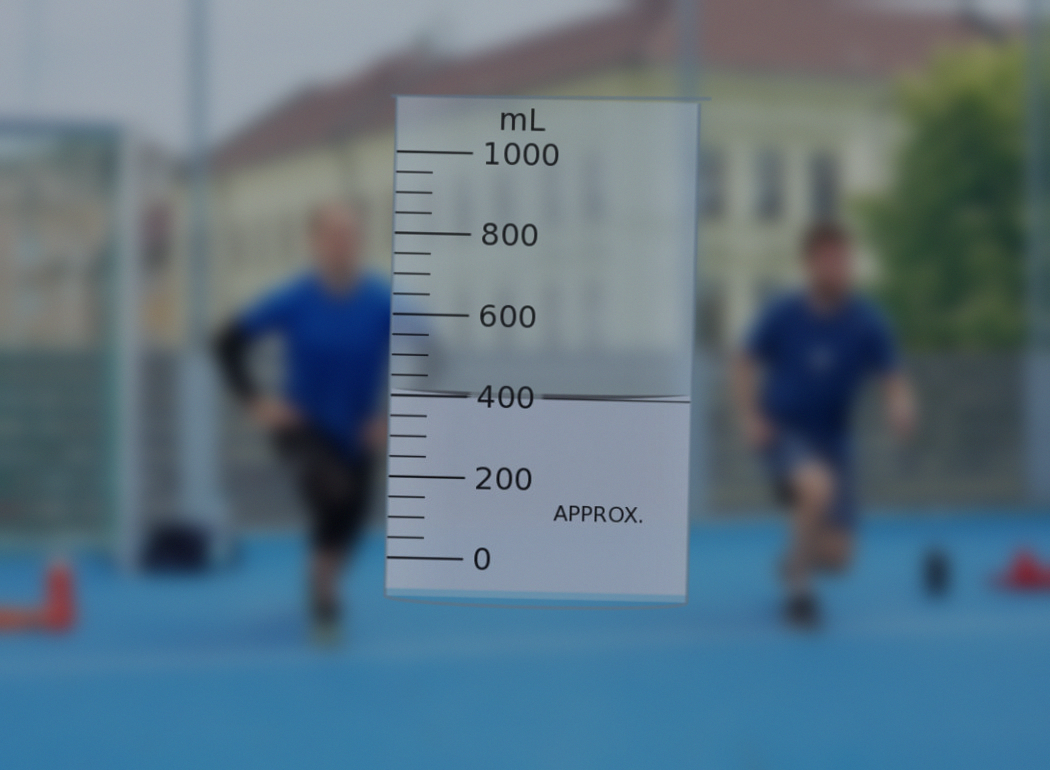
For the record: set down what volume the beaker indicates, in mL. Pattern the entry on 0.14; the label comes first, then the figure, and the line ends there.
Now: 400
